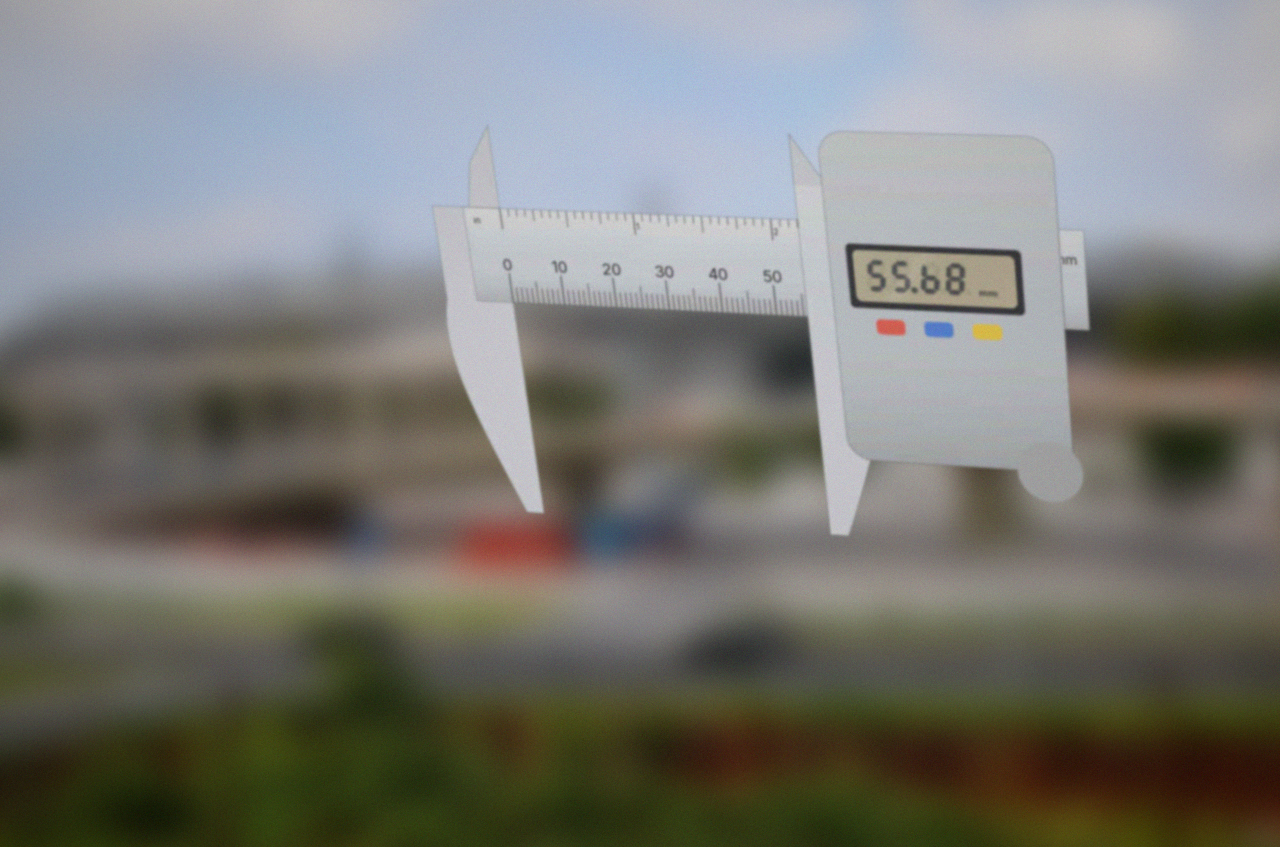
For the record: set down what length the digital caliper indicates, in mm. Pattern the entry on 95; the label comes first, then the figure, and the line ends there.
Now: 55.68
